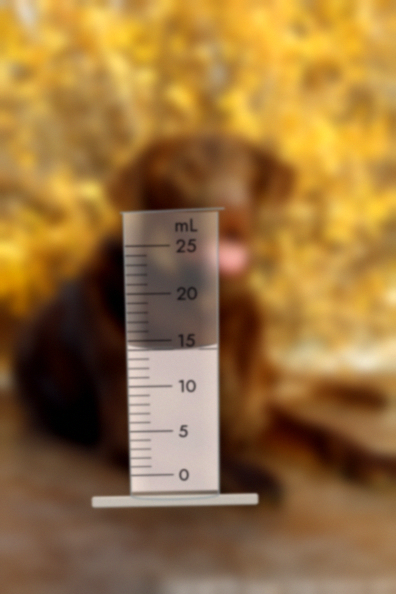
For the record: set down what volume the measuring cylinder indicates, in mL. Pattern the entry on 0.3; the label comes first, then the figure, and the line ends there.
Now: 14
